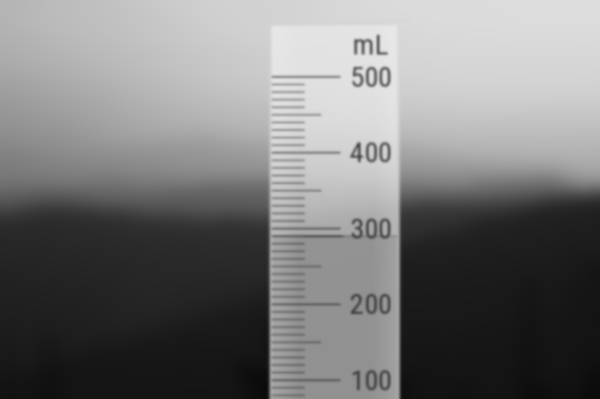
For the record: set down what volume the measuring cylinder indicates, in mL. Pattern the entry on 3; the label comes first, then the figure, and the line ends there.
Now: 290
